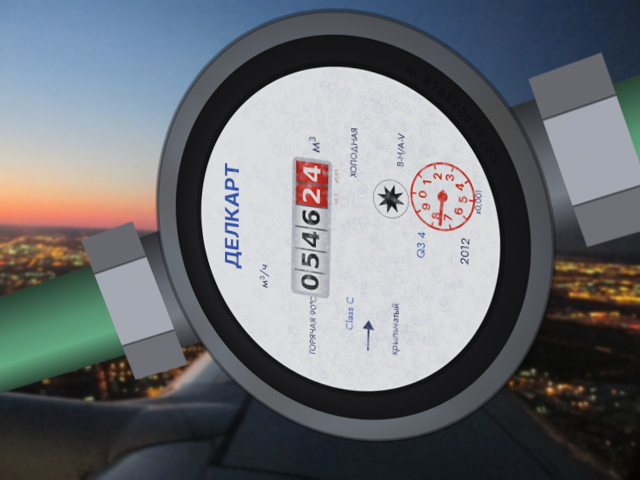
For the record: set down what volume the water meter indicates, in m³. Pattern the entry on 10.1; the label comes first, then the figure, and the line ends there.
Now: 546.247
